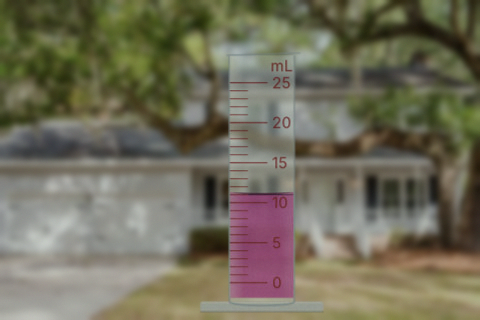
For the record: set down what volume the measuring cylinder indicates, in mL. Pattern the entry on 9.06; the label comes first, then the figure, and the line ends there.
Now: 11
